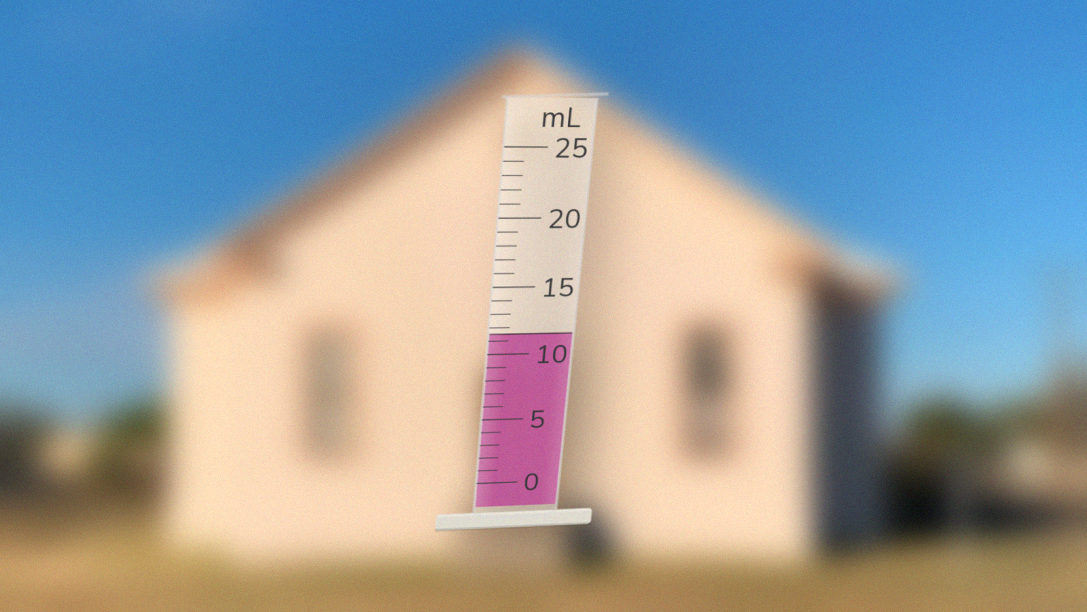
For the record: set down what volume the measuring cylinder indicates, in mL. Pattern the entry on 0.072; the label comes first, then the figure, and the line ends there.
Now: 11.5
